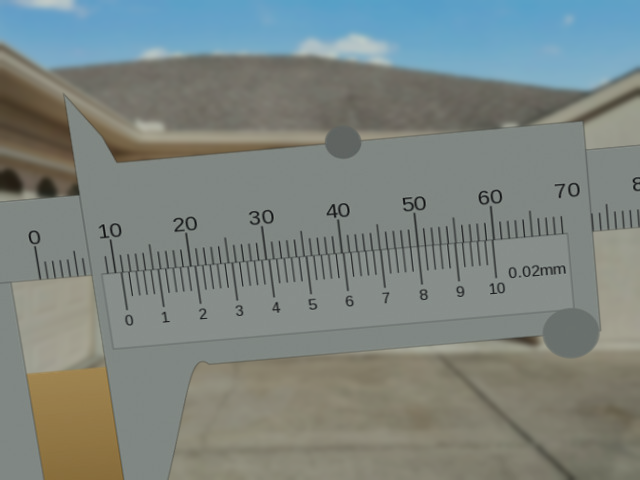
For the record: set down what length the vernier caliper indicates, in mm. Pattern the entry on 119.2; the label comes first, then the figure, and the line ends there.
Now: 10.8
